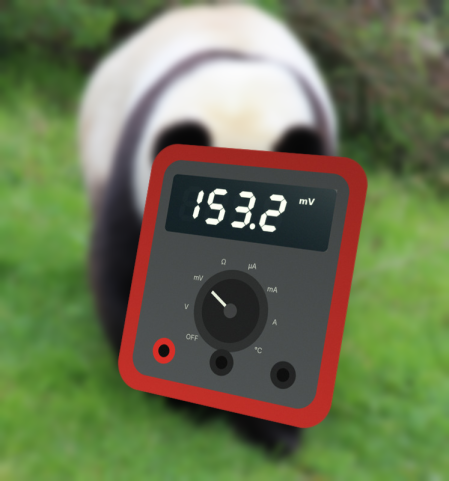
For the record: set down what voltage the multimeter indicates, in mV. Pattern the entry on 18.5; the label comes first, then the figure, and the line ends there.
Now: 153.2
